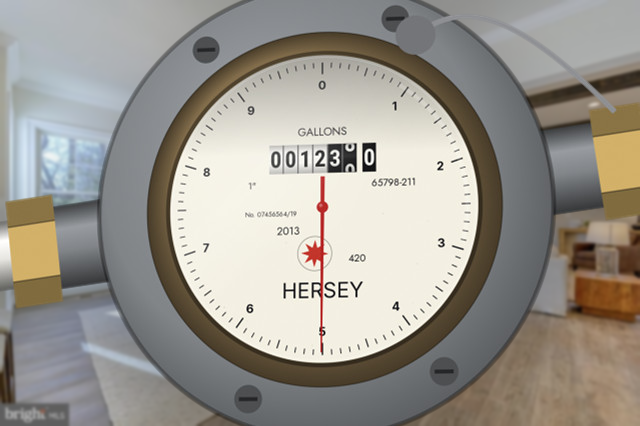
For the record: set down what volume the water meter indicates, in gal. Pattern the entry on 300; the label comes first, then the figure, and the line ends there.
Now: 12385.0
